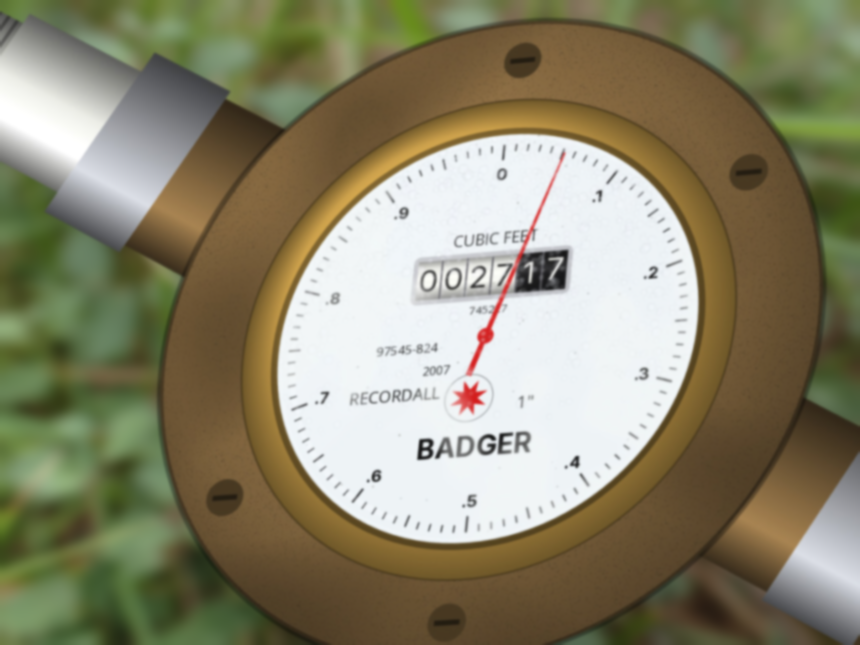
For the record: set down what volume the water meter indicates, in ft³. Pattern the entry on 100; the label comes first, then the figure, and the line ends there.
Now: 2717.05
